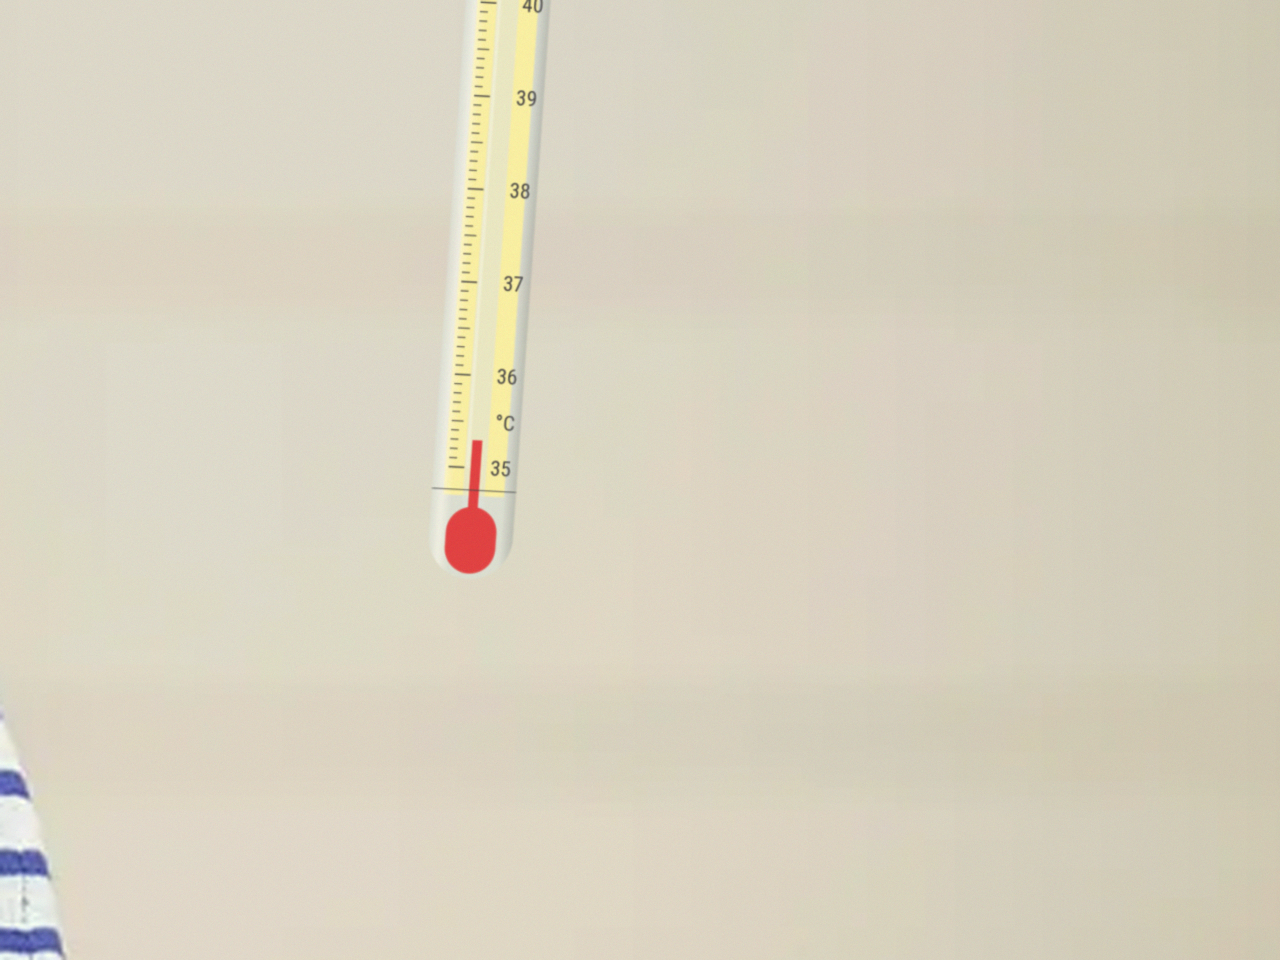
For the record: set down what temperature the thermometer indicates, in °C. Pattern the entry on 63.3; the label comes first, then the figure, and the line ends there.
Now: 35.3
